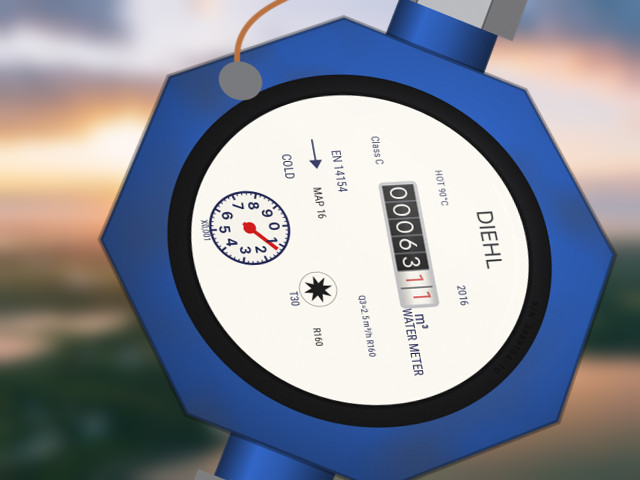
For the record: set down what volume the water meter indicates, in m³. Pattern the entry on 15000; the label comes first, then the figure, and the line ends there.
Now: 63.111
